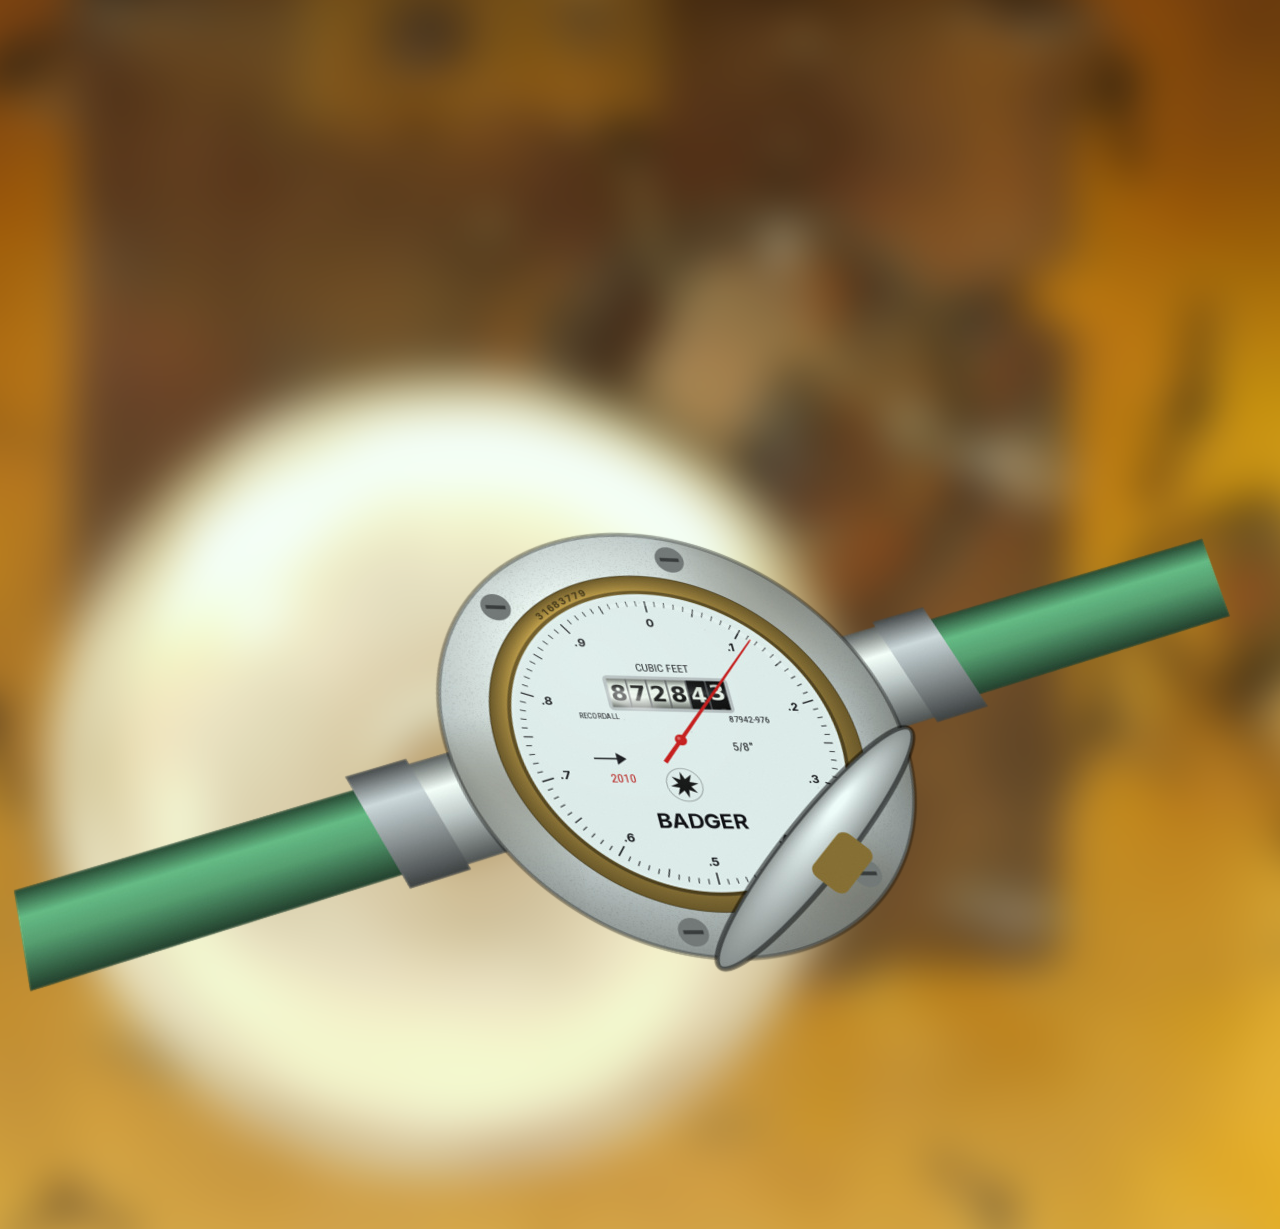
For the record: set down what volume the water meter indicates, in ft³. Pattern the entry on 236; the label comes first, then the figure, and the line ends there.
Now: 872843.11
